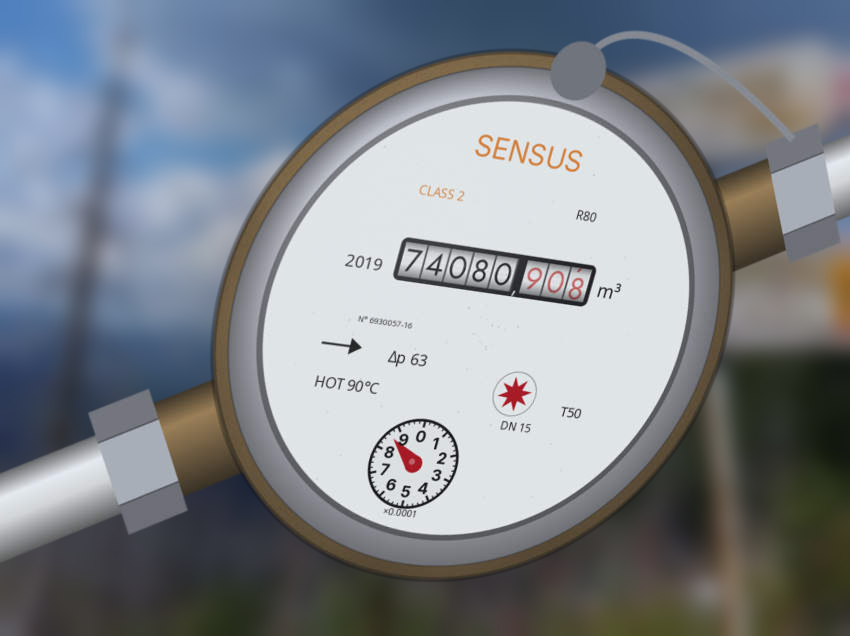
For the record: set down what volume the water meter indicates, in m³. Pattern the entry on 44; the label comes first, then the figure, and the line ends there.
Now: 74080.9078
